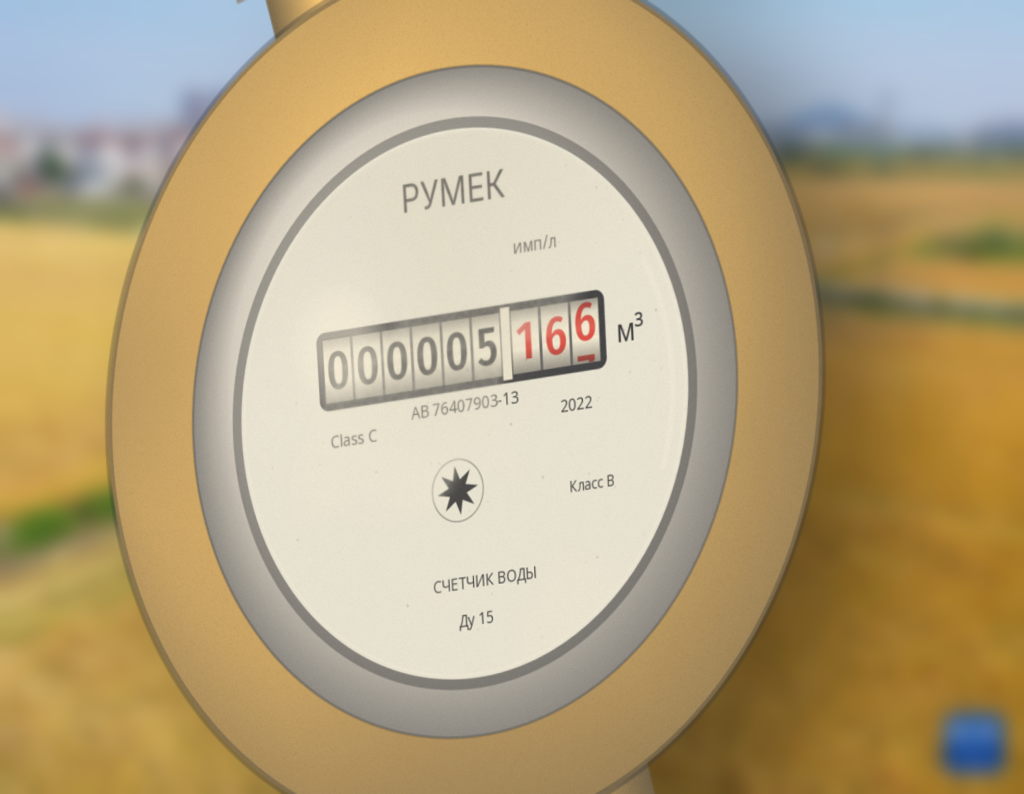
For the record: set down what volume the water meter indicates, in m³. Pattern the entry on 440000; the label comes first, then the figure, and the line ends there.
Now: 5.166
